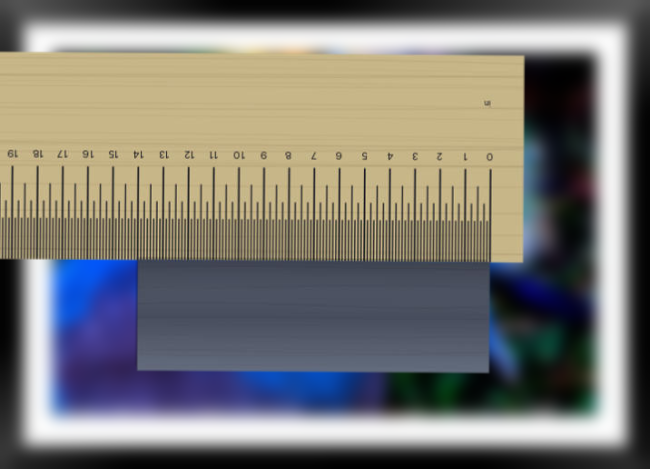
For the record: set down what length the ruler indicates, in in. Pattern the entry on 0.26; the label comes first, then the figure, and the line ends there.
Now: 14
